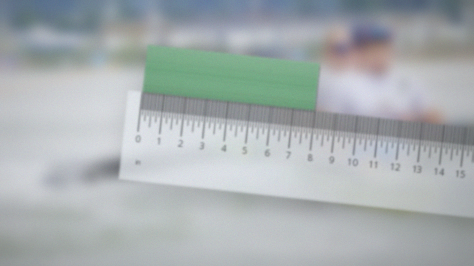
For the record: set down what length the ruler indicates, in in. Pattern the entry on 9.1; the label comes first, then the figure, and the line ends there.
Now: 8
